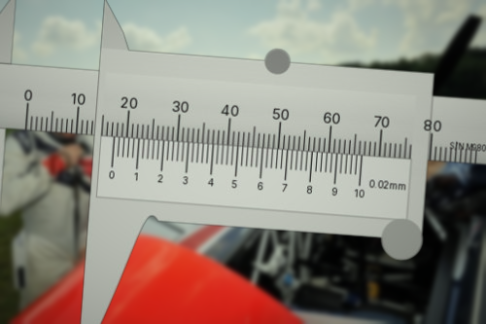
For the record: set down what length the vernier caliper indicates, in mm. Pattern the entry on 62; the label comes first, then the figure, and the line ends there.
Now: 17.5
